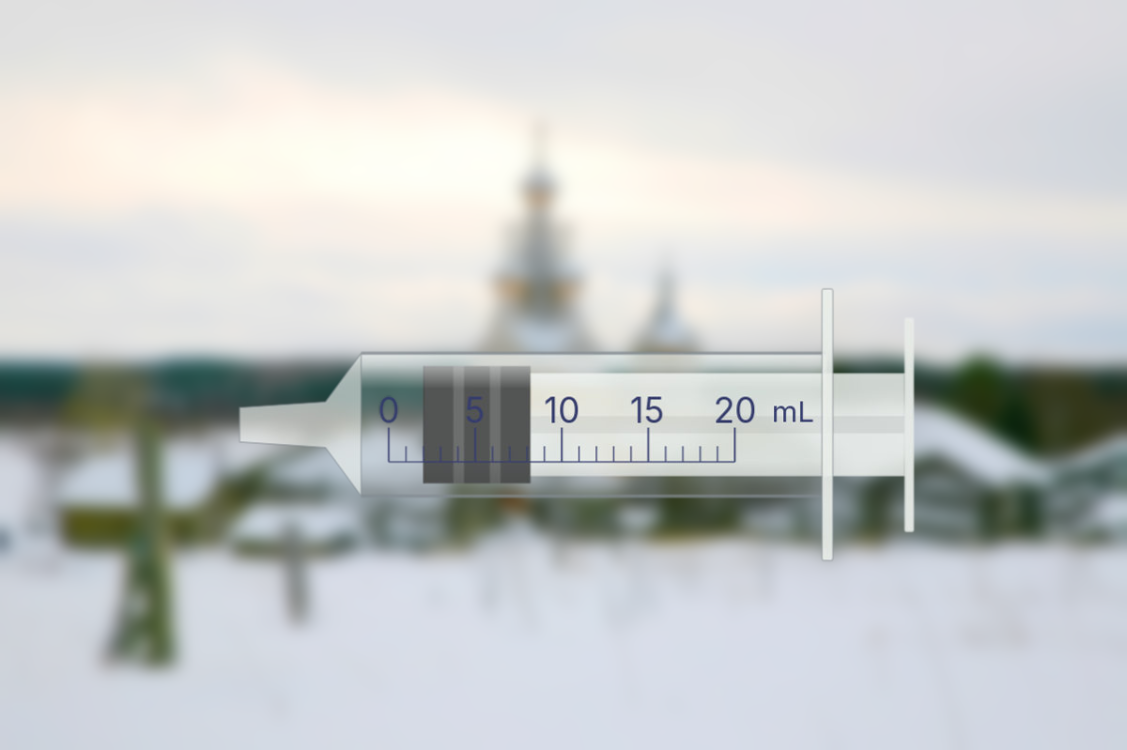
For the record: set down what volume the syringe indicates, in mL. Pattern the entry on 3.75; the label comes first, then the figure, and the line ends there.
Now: 2
